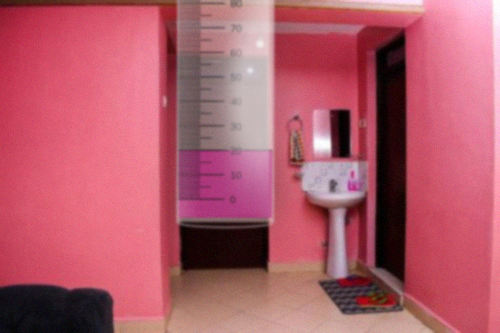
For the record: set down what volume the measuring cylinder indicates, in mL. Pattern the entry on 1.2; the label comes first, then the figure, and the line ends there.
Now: 20
